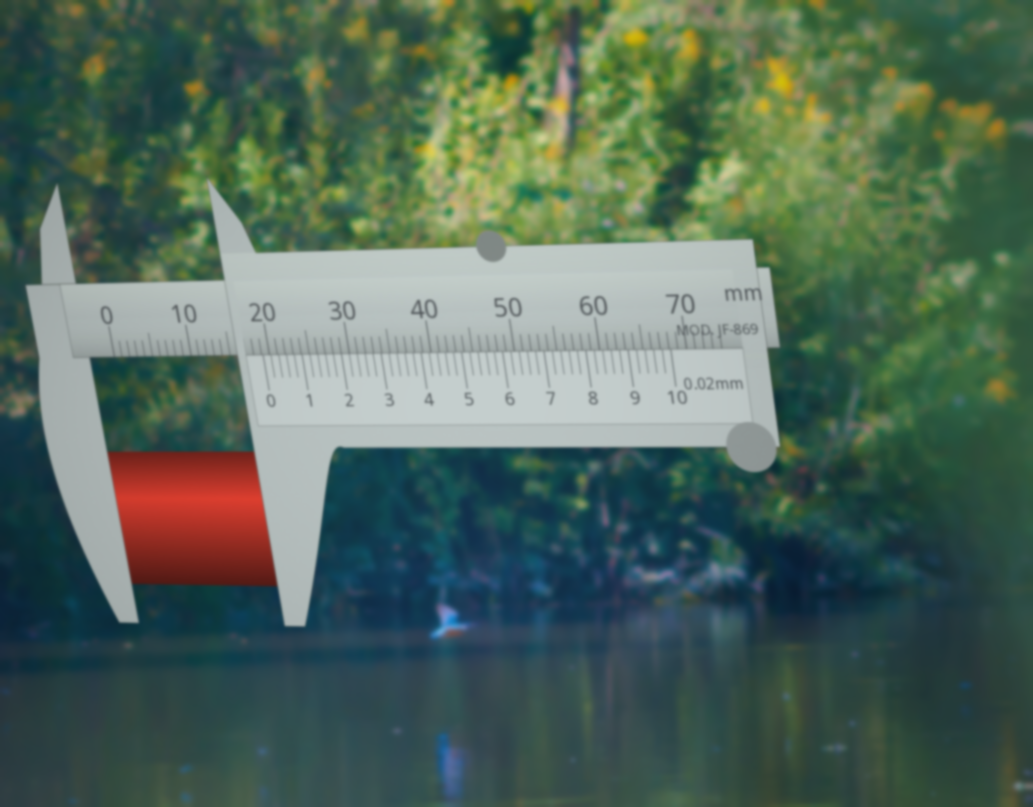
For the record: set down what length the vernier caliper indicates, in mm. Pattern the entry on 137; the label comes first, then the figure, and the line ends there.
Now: 19.2
